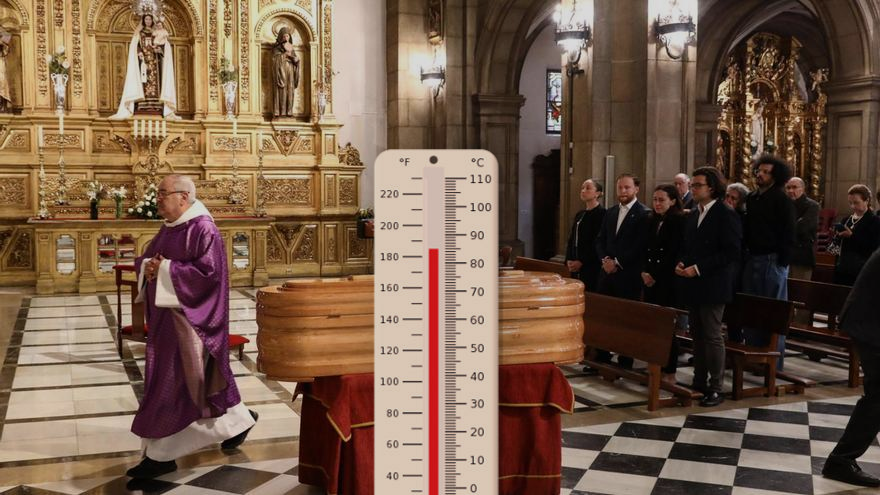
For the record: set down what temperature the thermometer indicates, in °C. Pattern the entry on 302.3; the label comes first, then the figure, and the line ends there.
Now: 85
